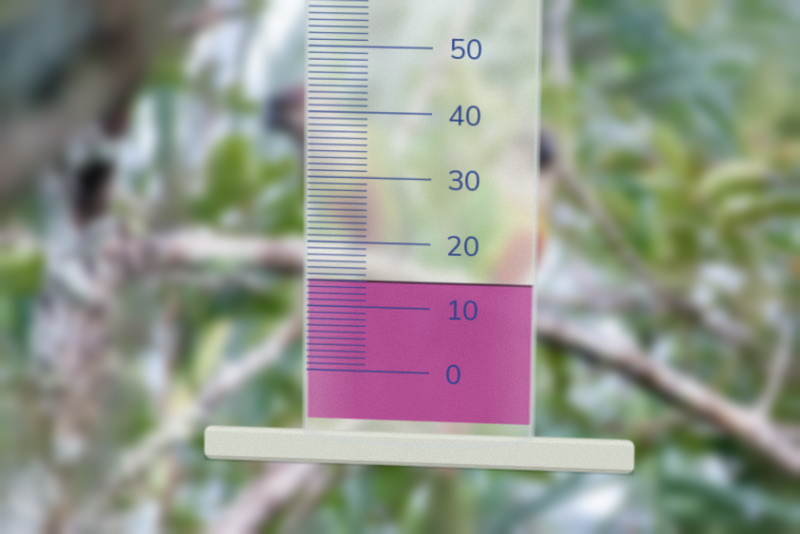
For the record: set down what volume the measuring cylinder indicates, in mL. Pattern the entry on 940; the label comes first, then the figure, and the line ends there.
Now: 14
